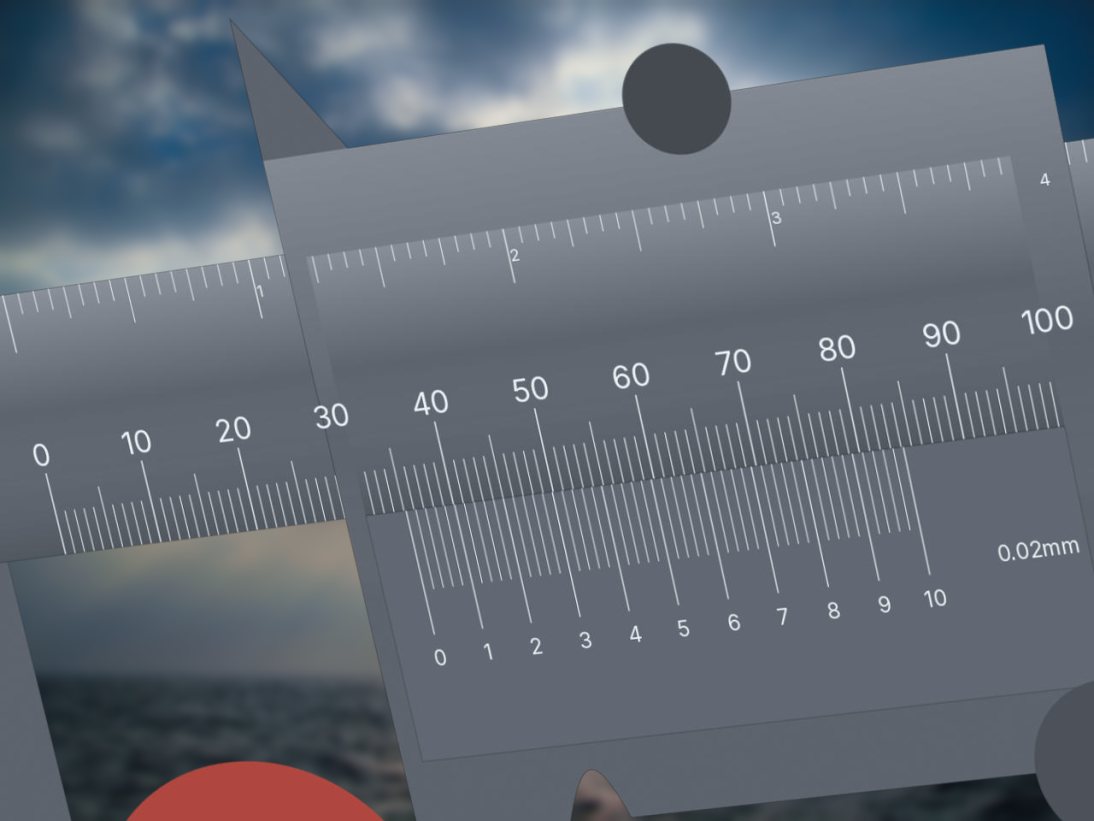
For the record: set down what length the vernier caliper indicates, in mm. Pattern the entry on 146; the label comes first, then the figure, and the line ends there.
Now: 35.2
